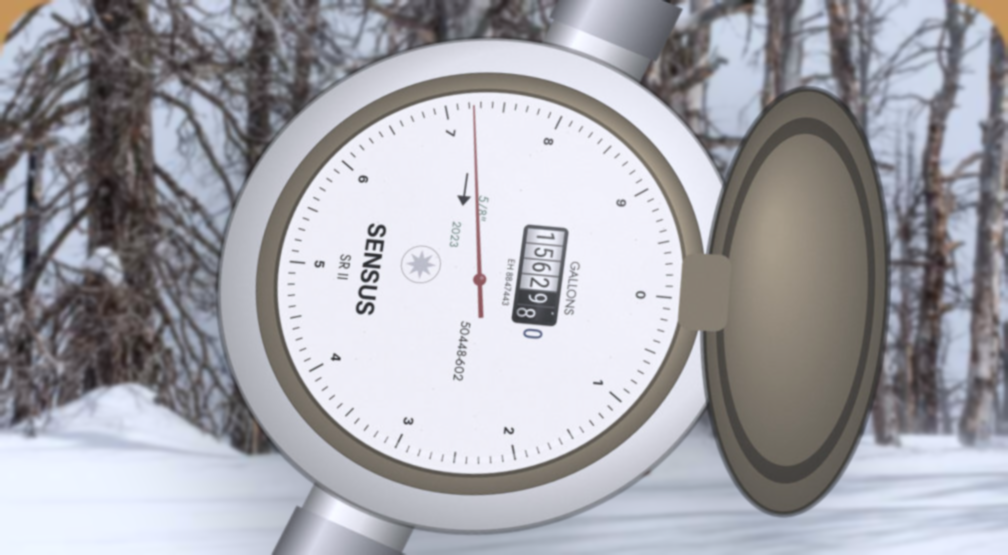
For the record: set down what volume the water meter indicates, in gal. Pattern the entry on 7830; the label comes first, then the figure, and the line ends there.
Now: 1562977.2
